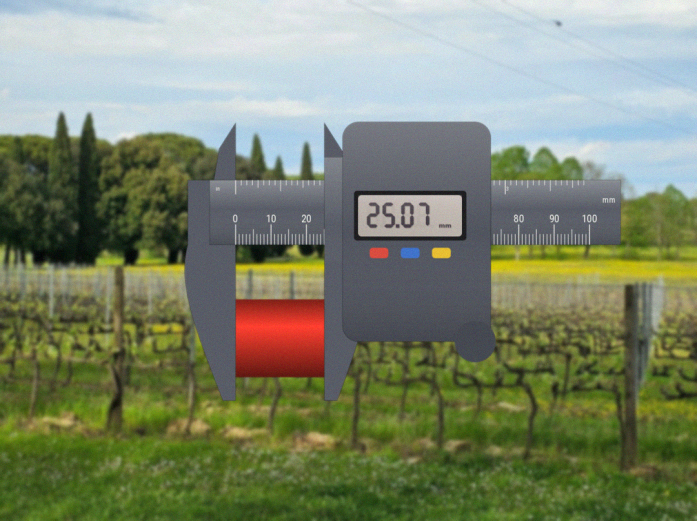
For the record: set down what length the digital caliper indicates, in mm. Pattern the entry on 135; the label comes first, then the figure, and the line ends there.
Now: 25.07
